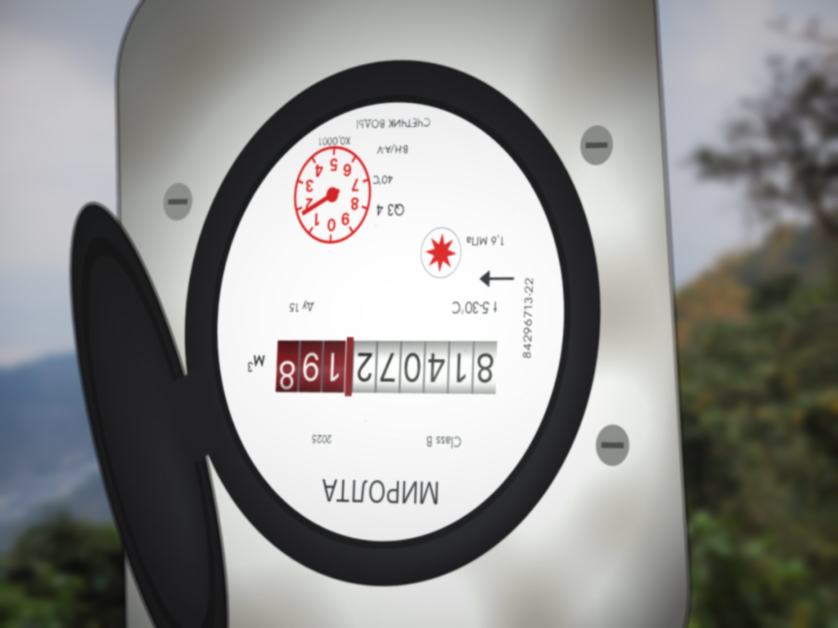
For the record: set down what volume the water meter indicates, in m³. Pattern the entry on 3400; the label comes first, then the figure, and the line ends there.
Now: 814072.1981
